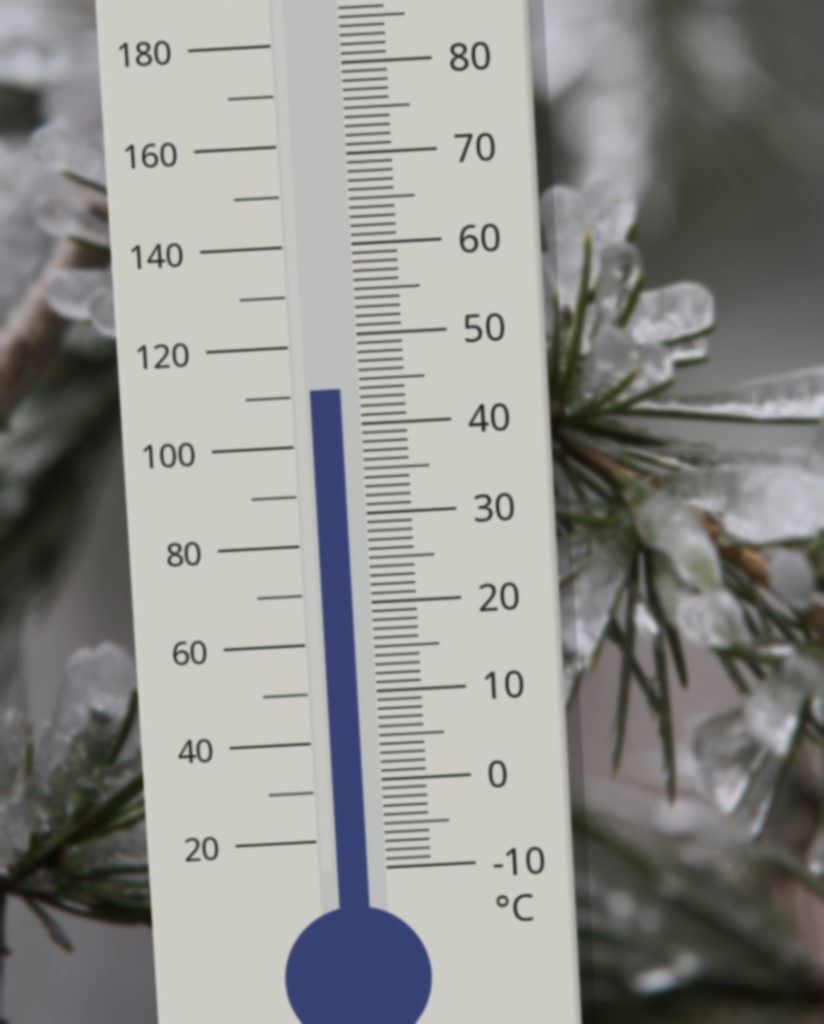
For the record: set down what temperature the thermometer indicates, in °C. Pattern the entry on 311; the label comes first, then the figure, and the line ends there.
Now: 44
